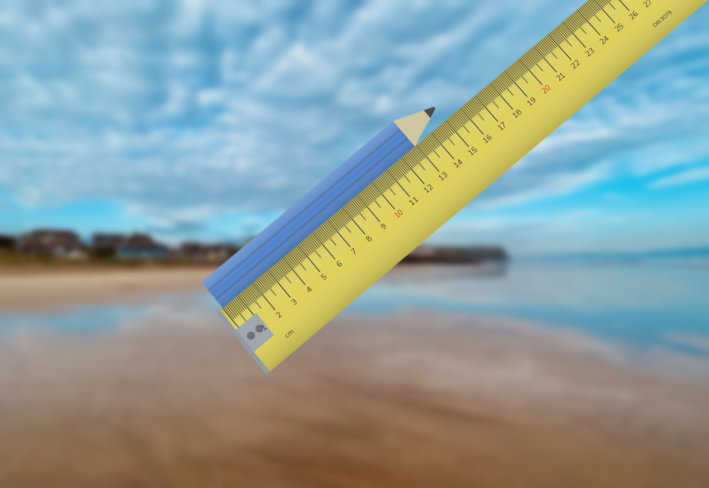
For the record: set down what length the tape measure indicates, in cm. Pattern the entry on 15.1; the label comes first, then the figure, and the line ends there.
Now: 15
